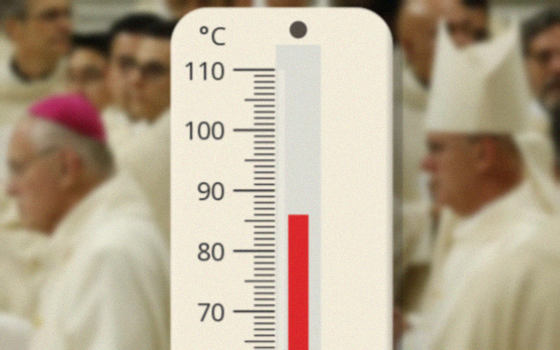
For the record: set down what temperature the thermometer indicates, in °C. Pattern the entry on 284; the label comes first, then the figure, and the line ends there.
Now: 86
